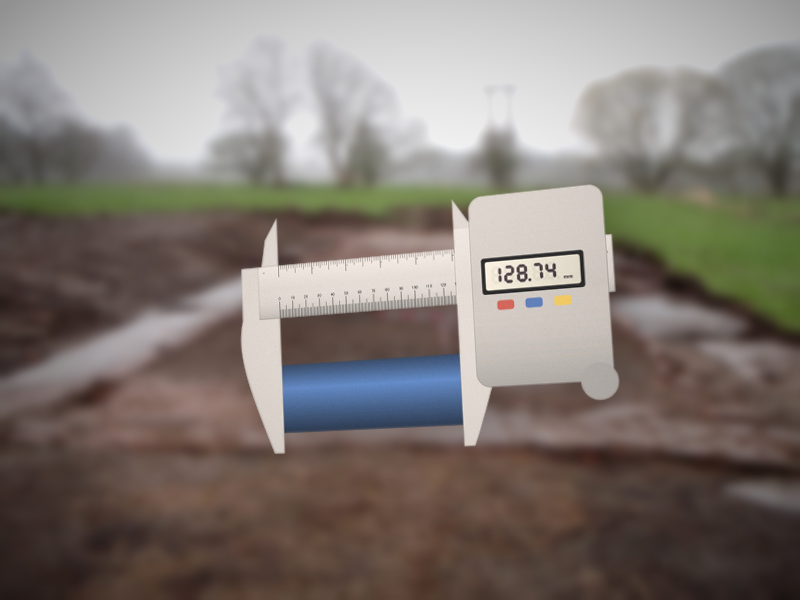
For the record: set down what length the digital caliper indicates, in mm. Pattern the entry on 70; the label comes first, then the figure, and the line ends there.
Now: 128.74
